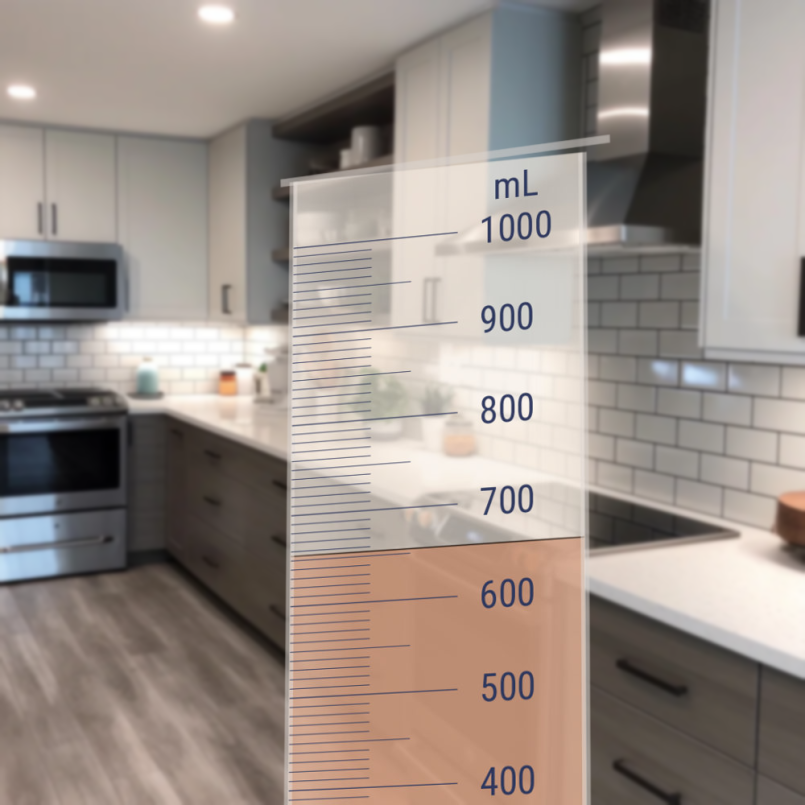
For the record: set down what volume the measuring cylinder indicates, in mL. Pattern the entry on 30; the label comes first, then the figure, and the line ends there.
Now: 655
